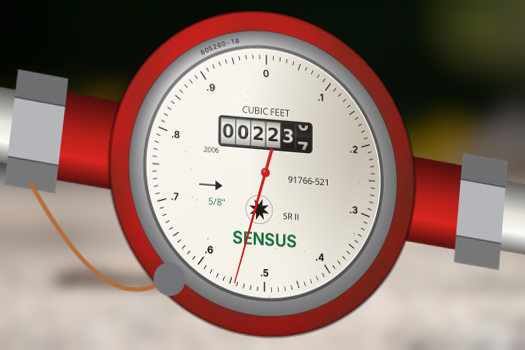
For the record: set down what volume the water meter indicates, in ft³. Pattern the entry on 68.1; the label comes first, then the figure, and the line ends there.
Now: 2236.54
